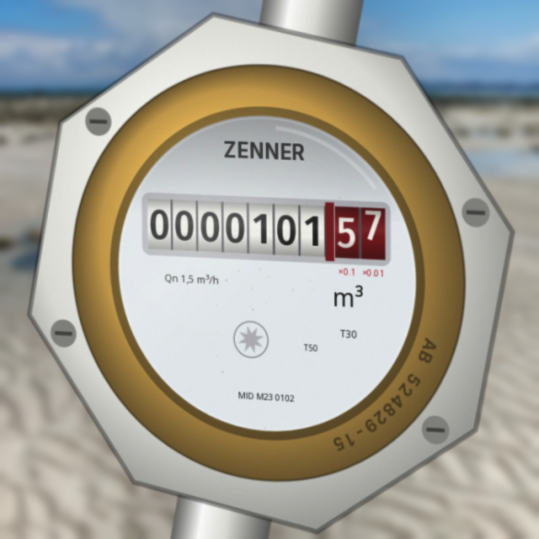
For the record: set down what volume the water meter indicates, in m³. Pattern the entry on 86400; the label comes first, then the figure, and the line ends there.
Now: 101.57
